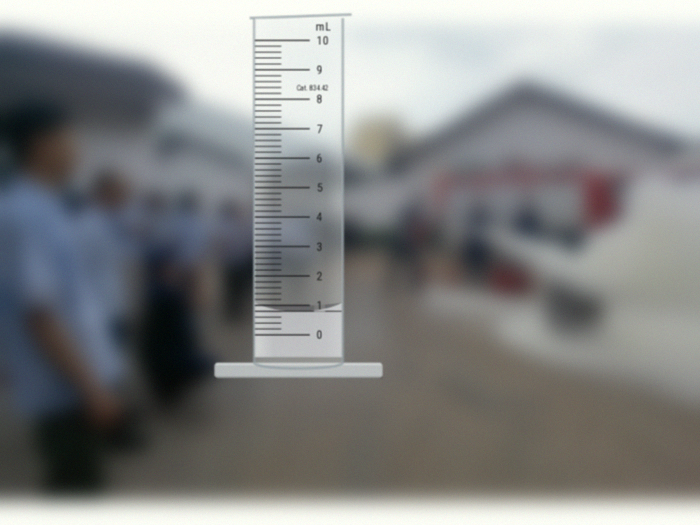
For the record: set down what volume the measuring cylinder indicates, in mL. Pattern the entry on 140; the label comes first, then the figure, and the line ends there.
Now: 0.8
